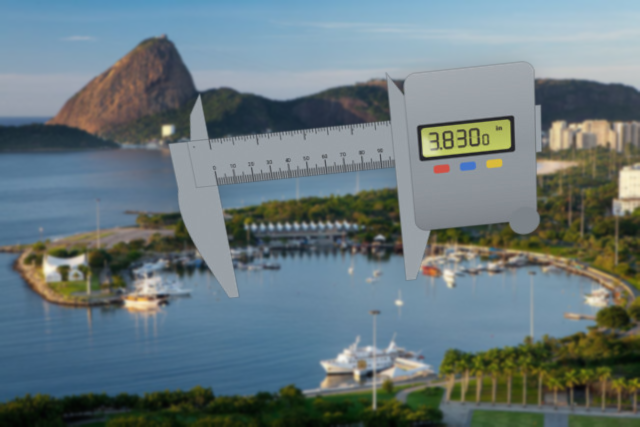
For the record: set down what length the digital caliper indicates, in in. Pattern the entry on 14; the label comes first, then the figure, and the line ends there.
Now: 3.8300
